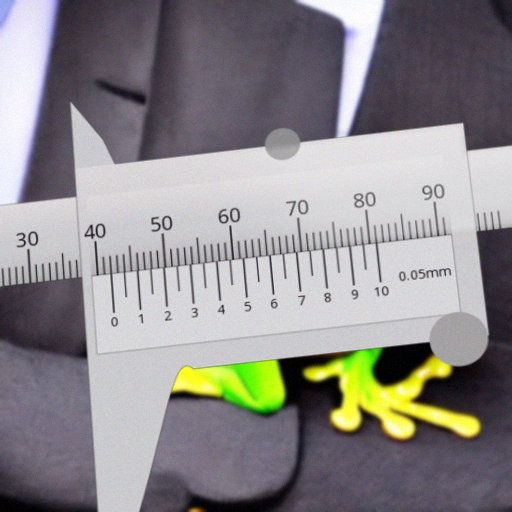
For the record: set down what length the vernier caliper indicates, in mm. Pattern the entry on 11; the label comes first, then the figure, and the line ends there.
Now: 42.0
